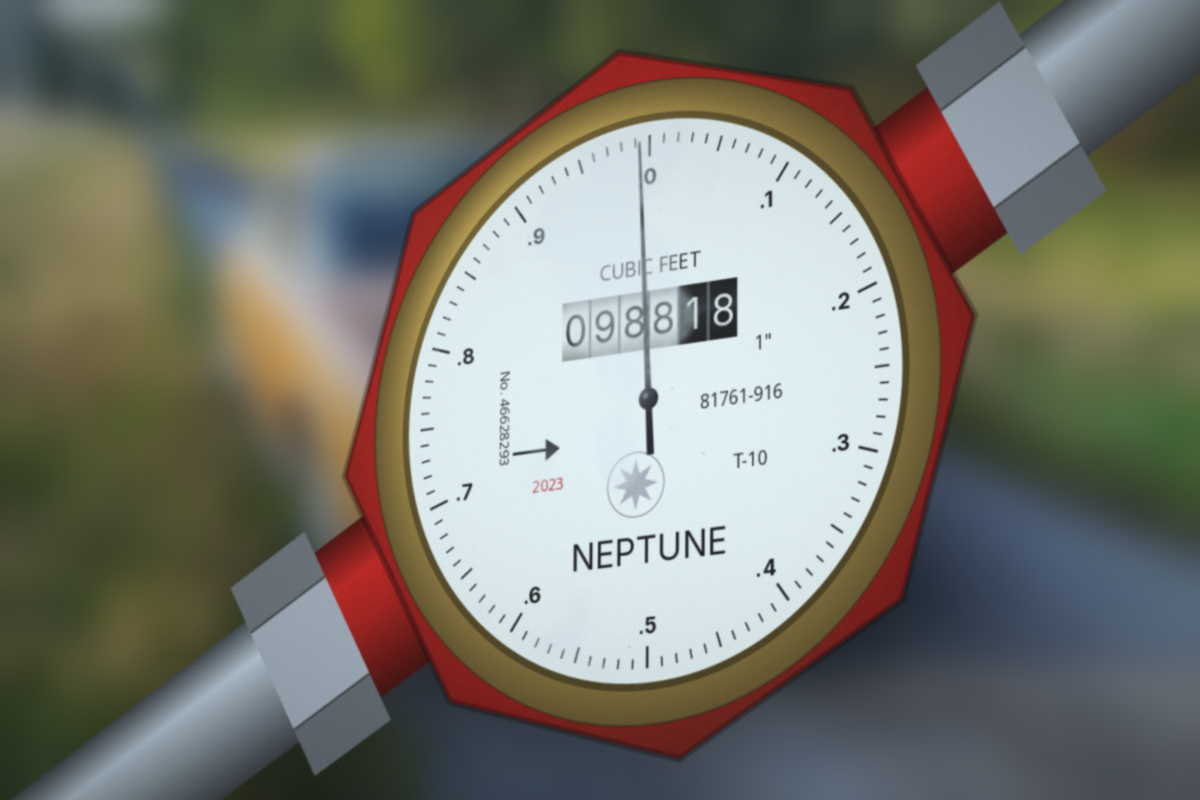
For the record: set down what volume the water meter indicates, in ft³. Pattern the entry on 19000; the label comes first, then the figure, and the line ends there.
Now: 98817.99
